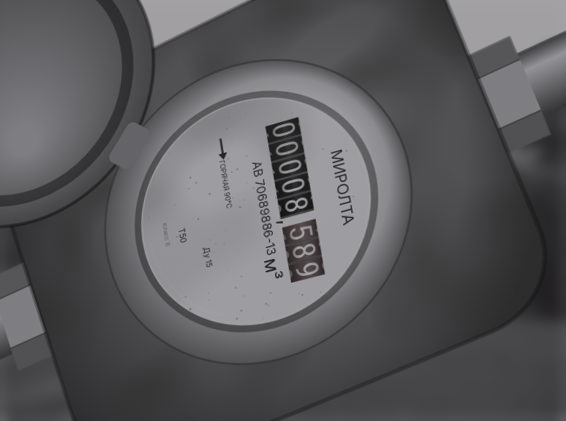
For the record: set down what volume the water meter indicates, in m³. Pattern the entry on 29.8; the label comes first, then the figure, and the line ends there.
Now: 8.589
